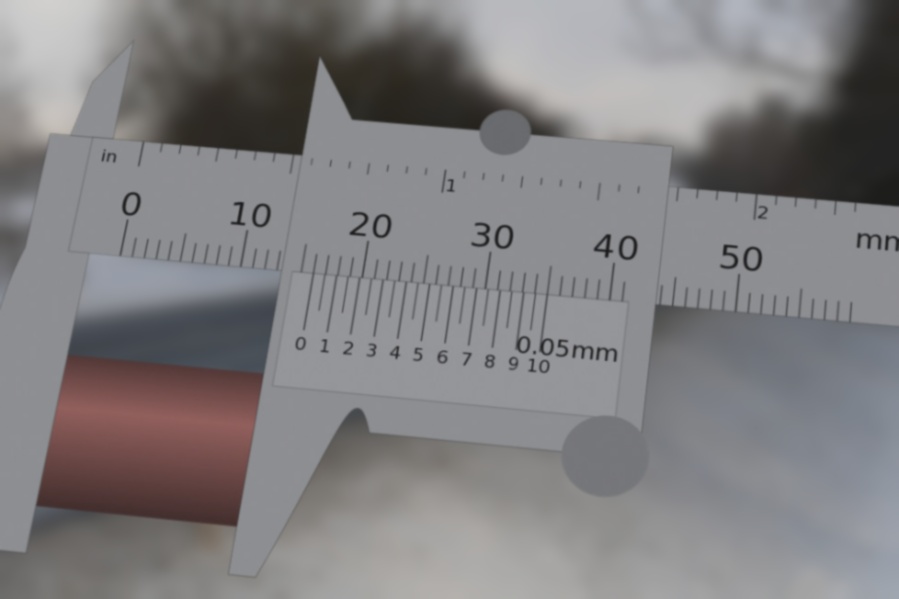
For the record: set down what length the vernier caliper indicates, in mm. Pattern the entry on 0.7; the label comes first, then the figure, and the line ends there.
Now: 16.0
